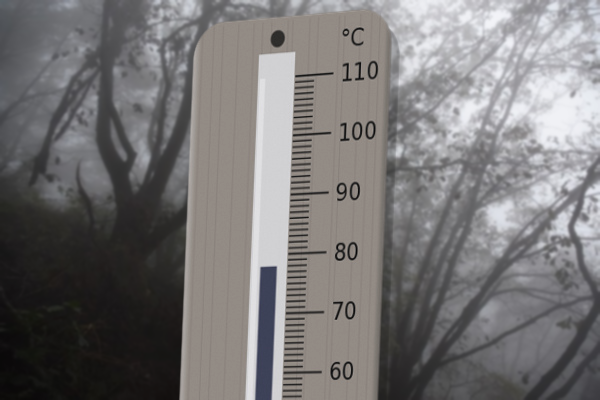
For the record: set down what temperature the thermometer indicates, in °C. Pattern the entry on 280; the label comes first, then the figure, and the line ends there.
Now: 78
